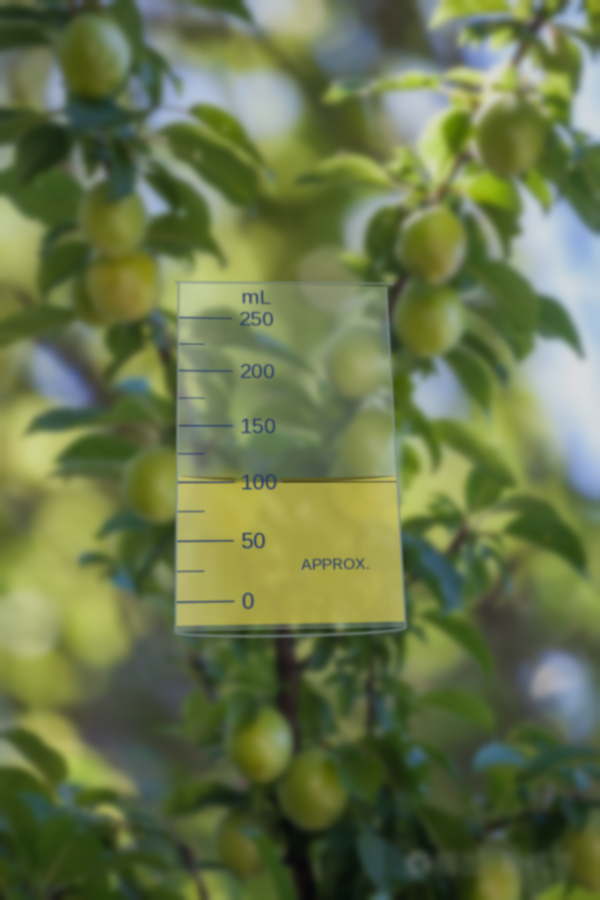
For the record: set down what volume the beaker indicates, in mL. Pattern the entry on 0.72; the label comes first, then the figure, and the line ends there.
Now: 100
